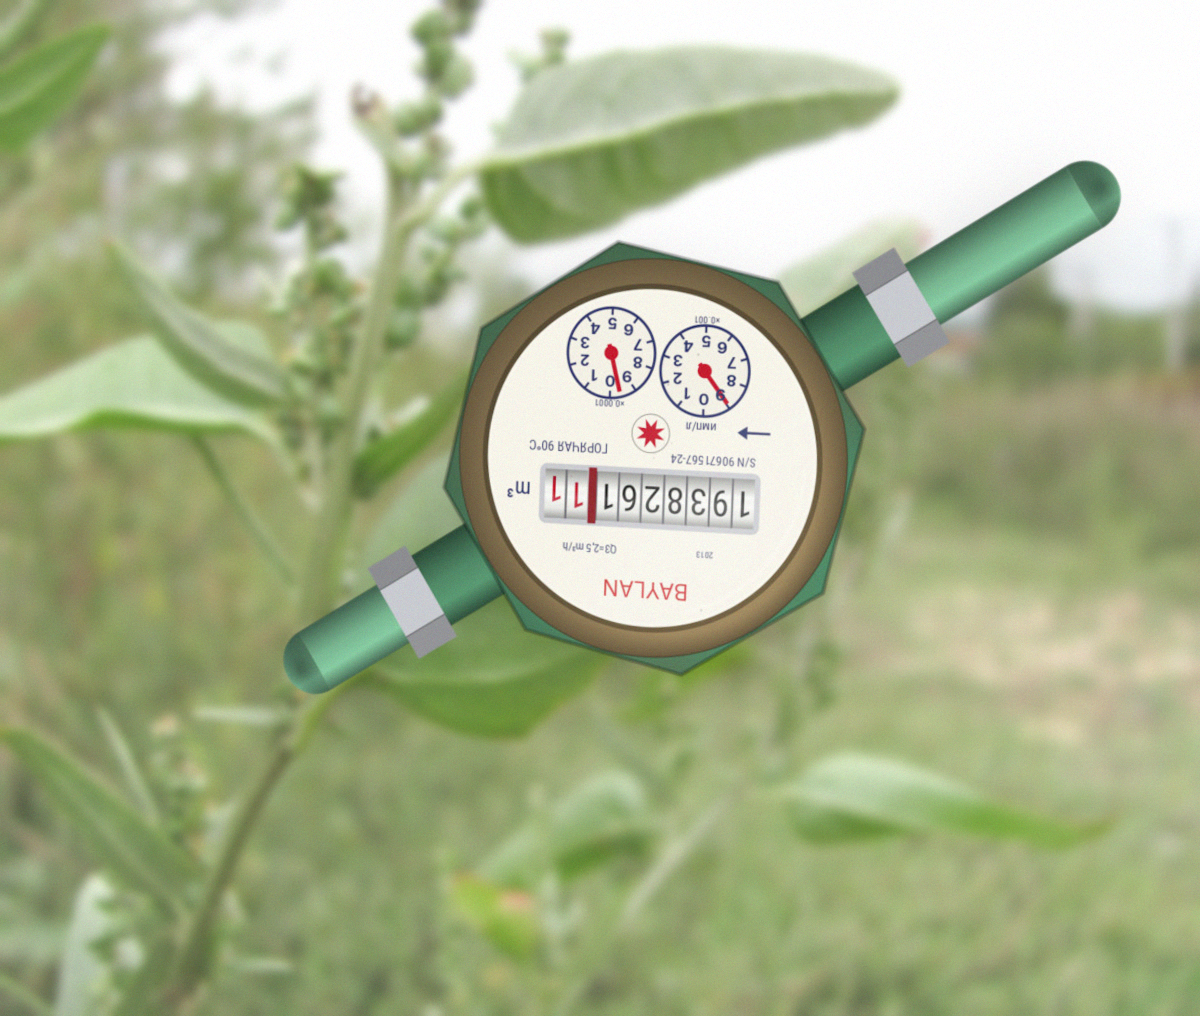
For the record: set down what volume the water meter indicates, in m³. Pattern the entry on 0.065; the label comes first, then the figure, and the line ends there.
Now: 1938261.1089
